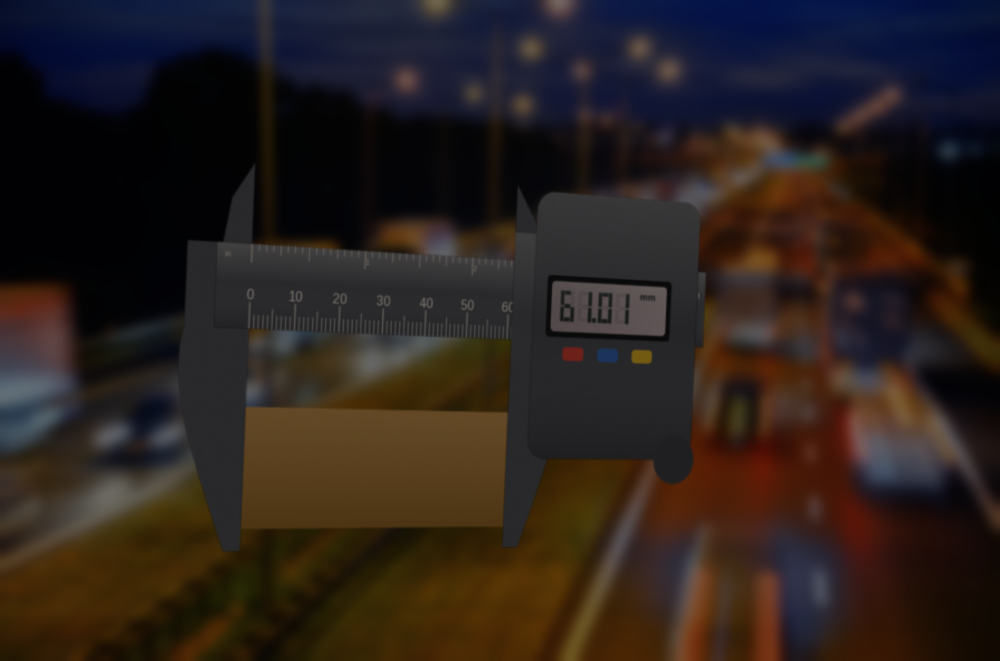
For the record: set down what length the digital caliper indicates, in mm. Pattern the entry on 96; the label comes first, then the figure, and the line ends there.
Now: 61.01
